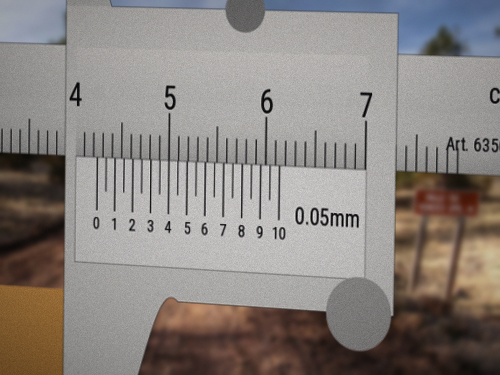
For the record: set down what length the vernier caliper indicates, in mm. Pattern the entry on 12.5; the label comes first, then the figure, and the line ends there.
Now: 42.4
